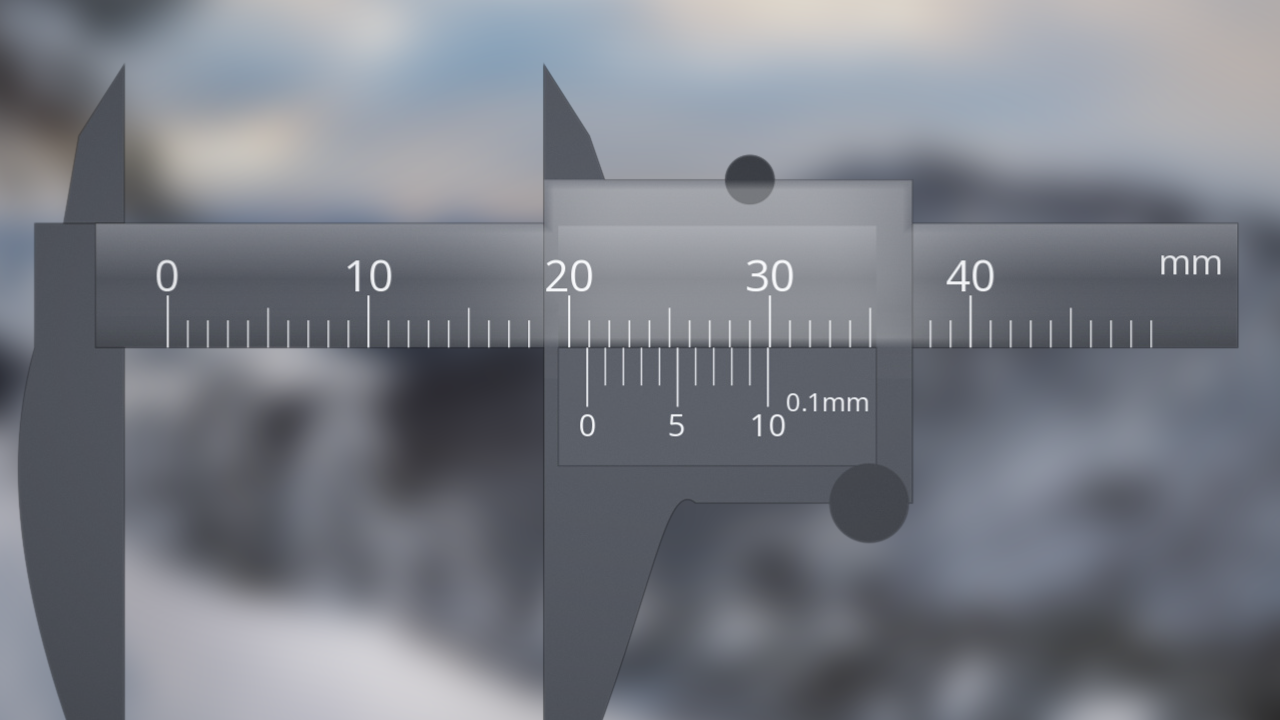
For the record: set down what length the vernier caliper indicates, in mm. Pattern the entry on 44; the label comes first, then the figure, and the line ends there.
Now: 20.9
